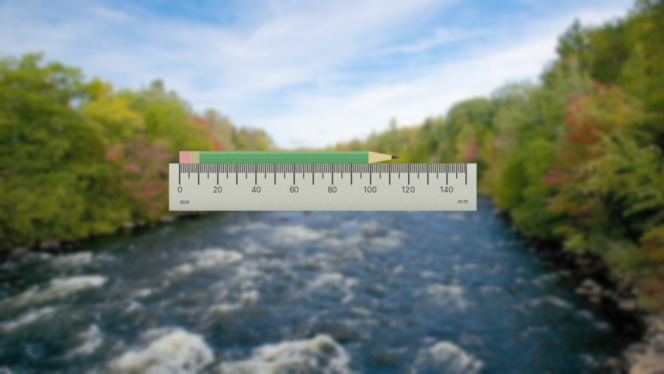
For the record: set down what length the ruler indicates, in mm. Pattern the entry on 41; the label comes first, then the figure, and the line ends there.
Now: 115
